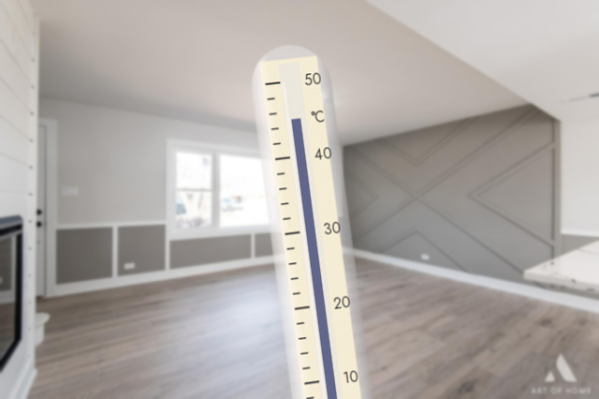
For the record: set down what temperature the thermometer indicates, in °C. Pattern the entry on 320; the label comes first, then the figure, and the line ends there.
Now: 45
